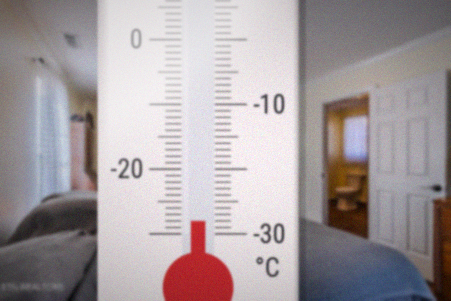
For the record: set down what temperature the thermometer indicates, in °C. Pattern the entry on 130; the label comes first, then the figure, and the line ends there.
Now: -28
